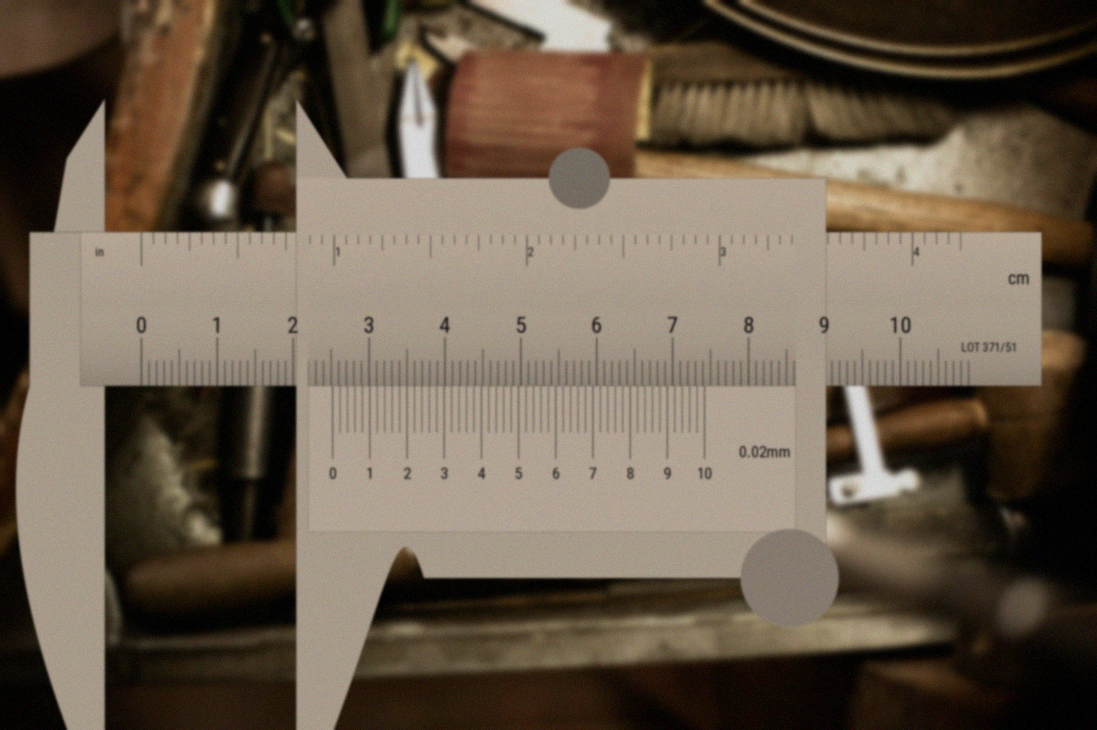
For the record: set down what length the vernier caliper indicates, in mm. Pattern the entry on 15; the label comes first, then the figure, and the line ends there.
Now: 25.2
